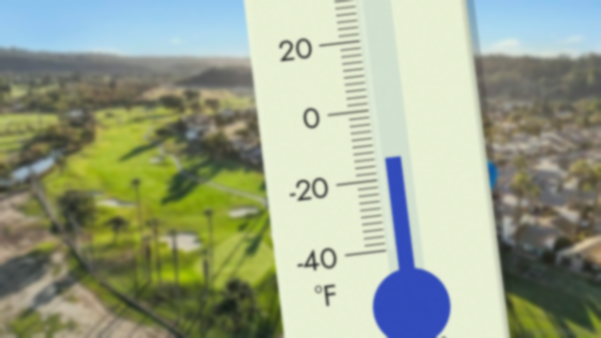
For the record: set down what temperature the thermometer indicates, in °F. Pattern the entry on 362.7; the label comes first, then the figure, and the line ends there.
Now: -14
